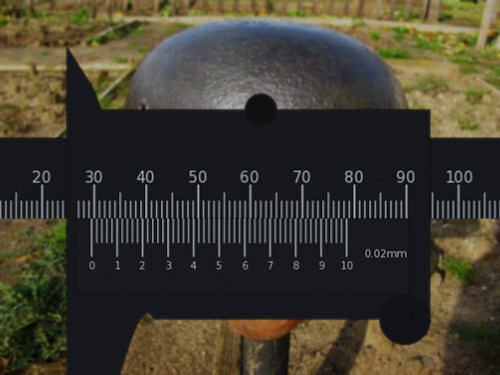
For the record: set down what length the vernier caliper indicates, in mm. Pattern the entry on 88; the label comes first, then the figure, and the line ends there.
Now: 29.5
